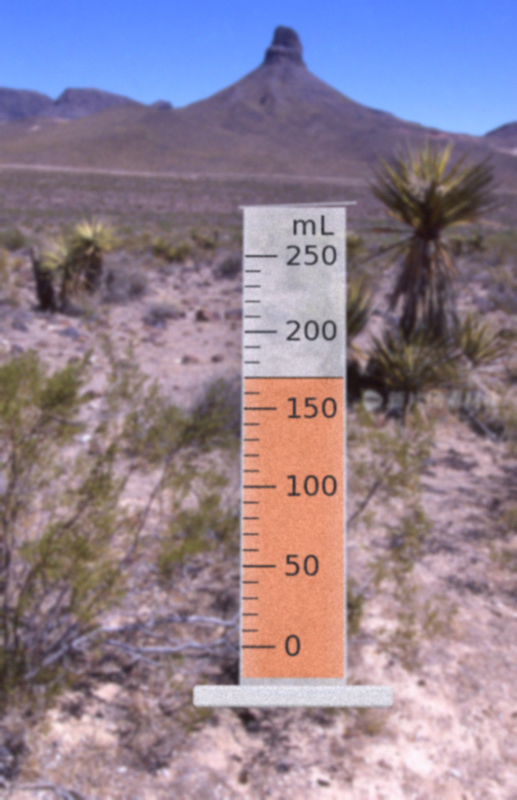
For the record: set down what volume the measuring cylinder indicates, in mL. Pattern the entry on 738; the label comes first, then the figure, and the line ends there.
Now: 170
